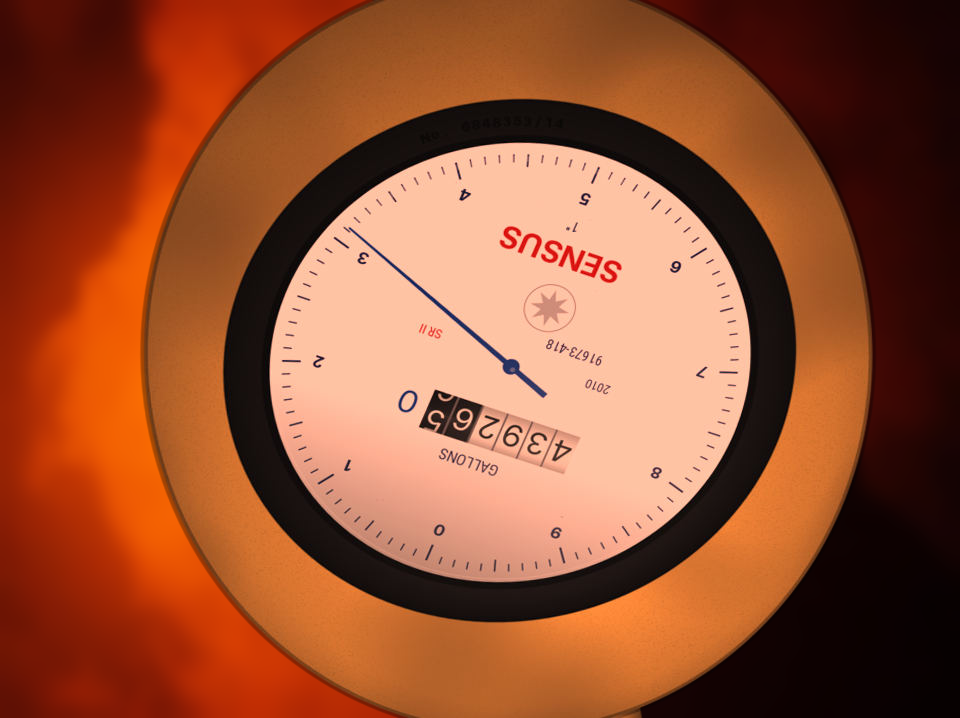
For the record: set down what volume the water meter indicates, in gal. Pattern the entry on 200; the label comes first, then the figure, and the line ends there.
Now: 4392653.1
